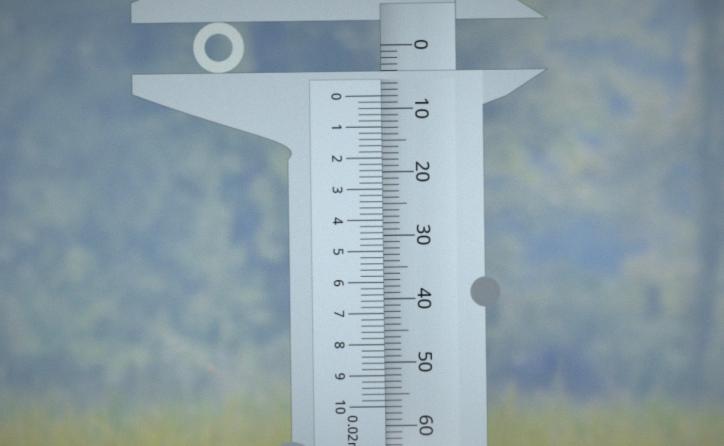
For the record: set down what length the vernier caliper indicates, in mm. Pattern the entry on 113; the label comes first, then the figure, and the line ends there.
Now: 8.0
